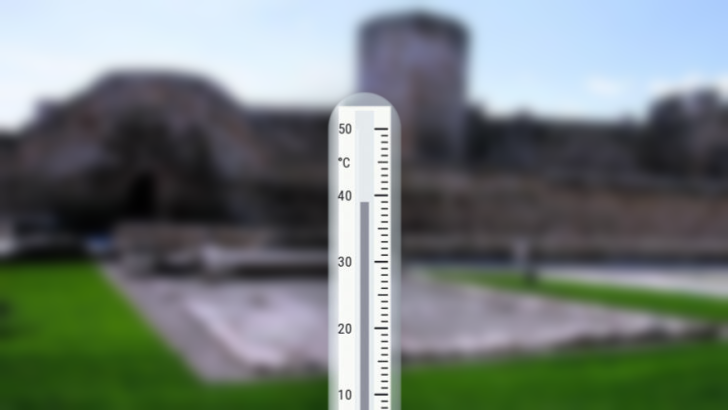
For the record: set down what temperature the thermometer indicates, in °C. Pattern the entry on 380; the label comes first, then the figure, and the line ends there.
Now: 39
